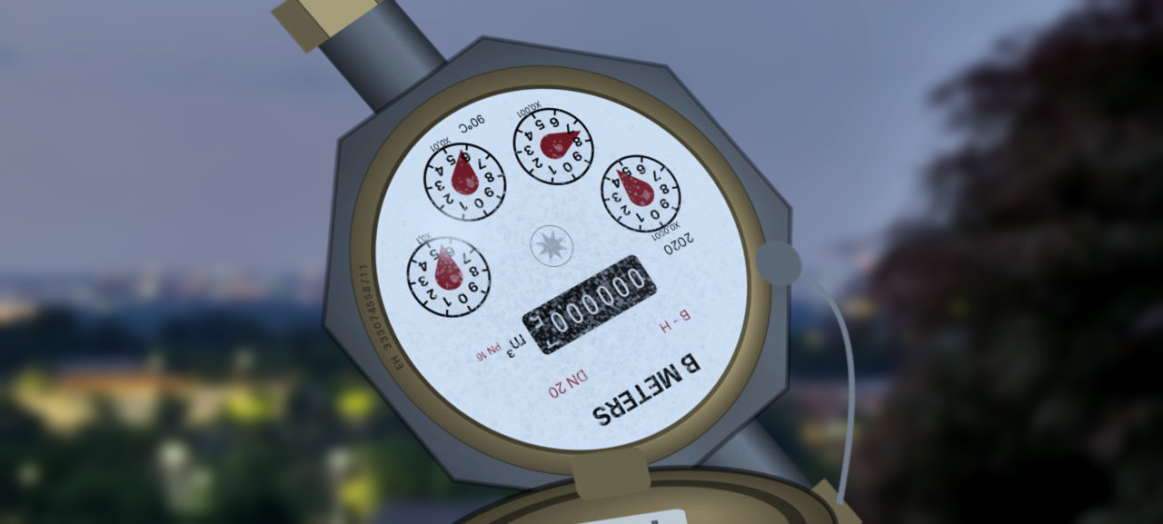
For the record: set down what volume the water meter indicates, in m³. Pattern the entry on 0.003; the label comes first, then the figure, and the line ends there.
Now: 4.5574
